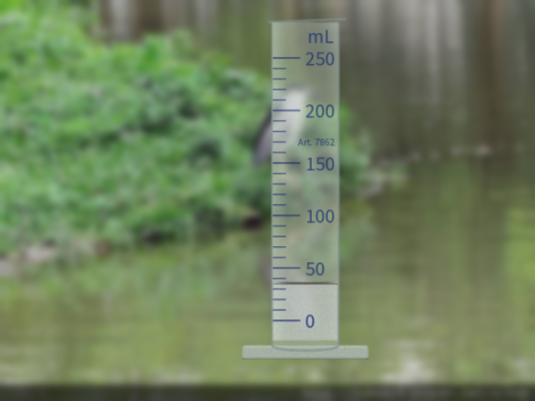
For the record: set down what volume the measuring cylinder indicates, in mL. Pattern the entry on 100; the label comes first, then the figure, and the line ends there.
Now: 35
